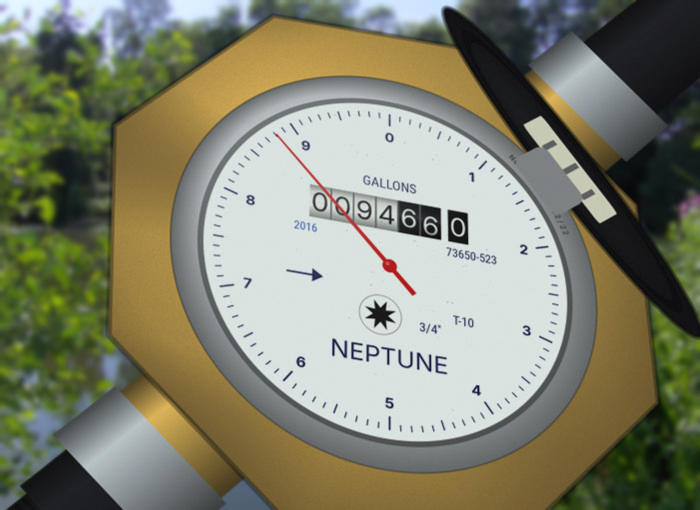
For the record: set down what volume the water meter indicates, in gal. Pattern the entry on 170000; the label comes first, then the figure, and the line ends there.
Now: 94658.8
